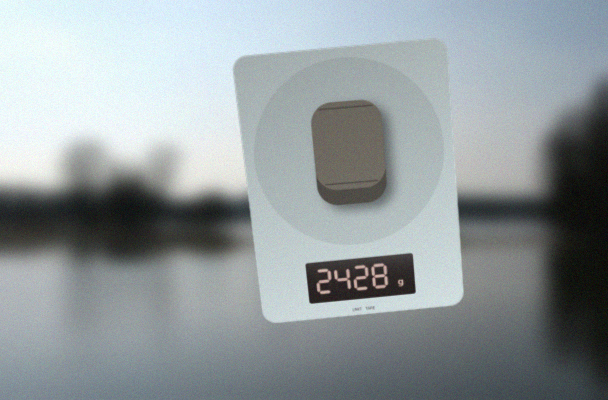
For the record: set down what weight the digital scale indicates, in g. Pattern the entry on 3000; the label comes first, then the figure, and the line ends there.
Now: 2428
